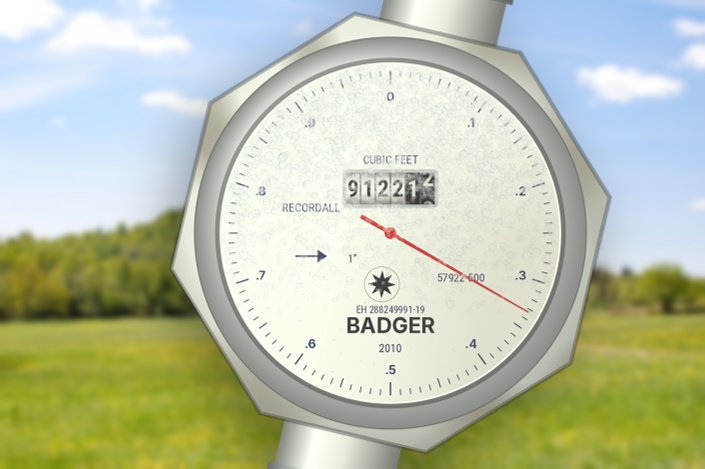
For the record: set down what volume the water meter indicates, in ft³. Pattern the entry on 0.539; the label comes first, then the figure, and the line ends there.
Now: 912212.33
